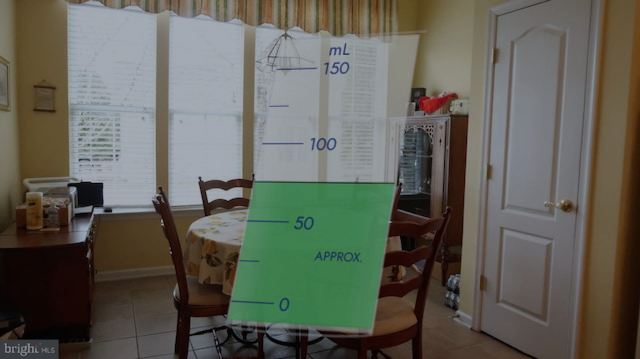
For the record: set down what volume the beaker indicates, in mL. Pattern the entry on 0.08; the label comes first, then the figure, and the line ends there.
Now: 75
